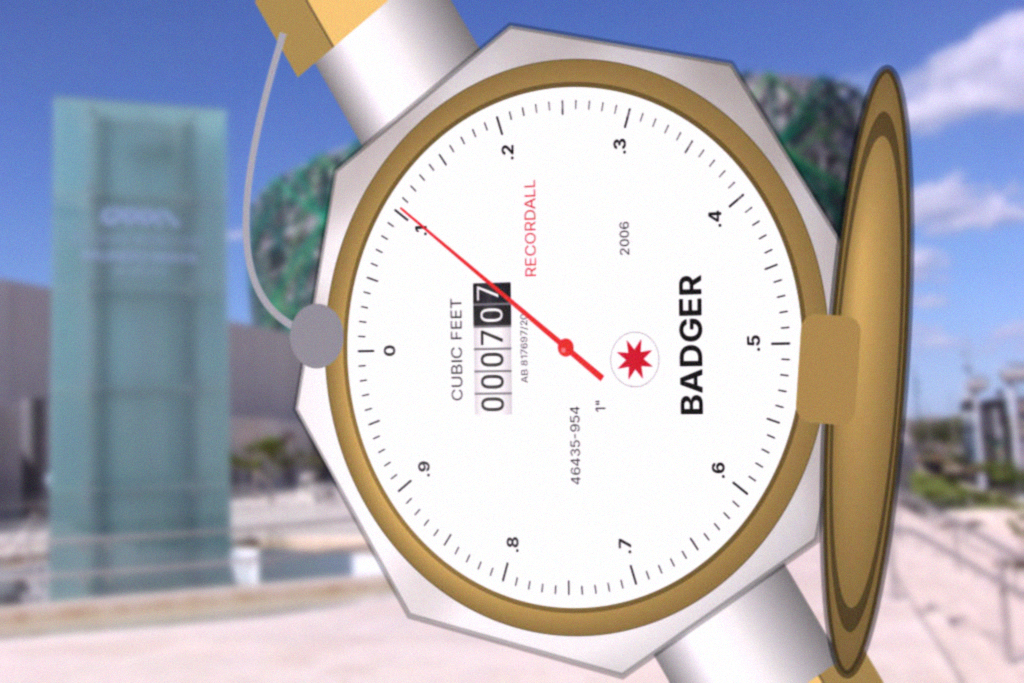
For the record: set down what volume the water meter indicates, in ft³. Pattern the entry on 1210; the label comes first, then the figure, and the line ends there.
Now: 707.10
